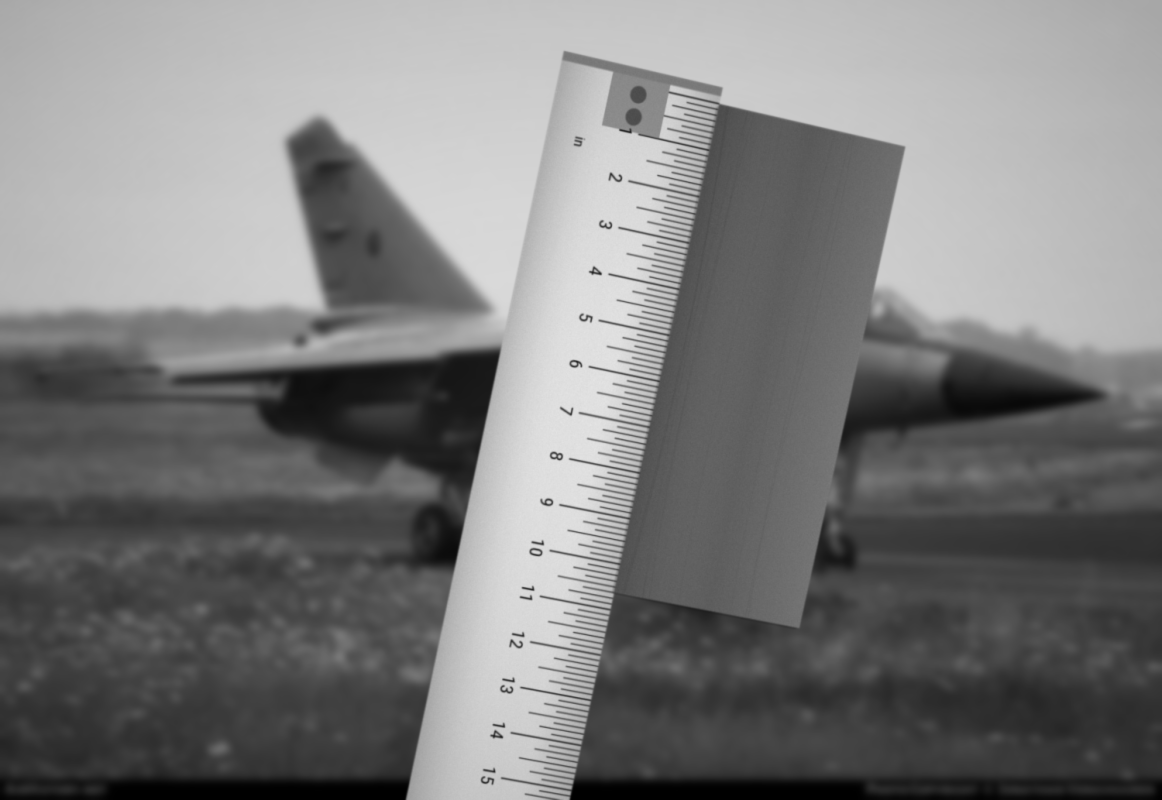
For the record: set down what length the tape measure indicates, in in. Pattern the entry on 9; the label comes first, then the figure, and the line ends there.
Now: 10.625
